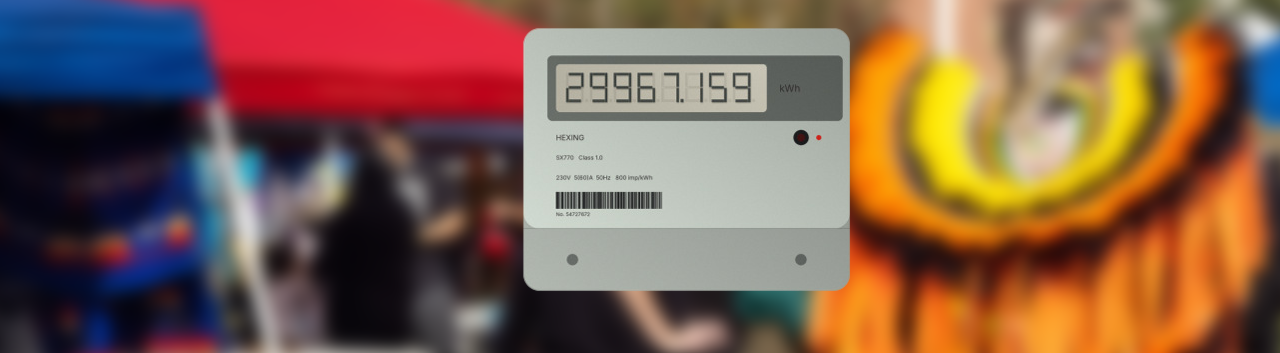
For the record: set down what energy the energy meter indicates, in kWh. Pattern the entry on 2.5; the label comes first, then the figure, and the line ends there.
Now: 29967.159
